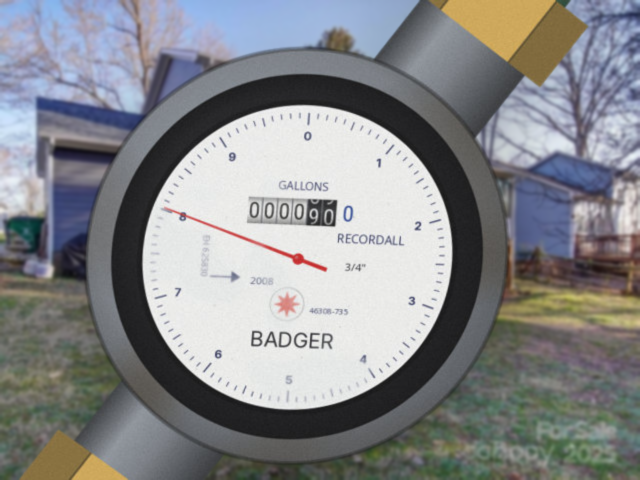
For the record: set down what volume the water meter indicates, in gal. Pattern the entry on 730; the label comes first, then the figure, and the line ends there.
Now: 898.0
